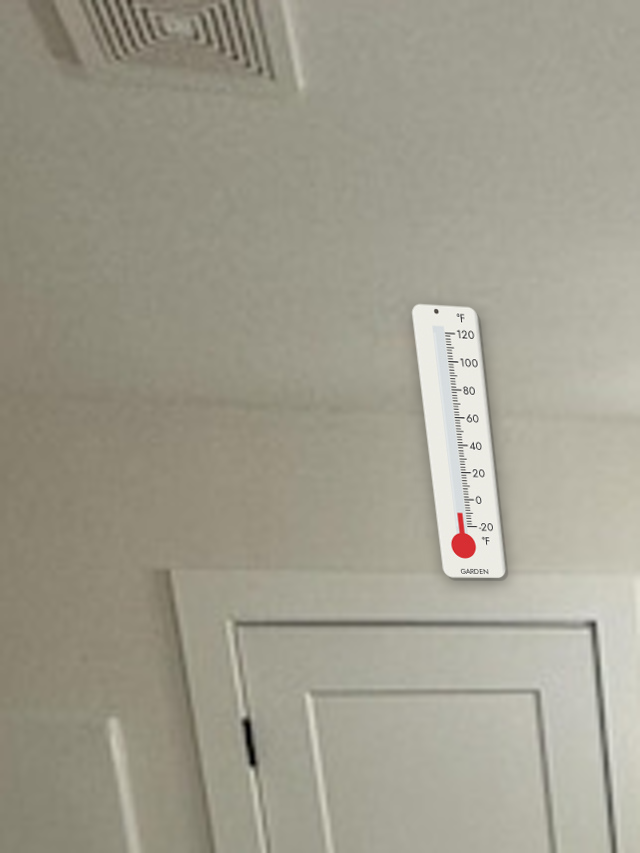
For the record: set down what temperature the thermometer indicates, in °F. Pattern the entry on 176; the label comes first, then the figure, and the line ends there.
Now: -10
